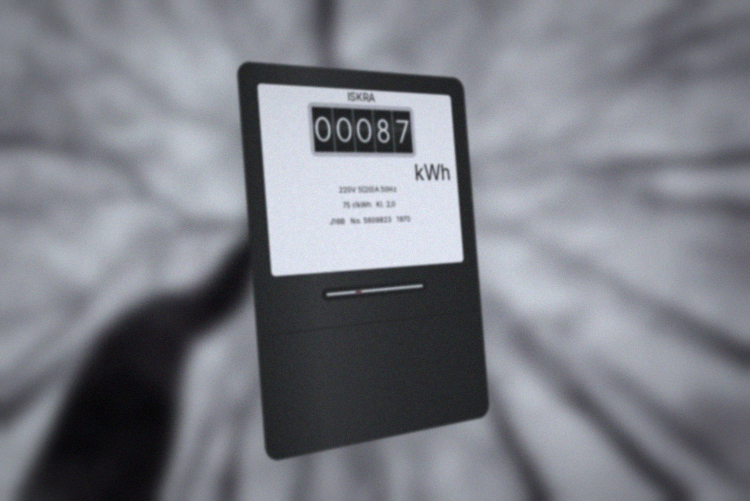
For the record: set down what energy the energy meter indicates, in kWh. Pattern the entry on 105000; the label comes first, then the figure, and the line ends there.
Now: 87
